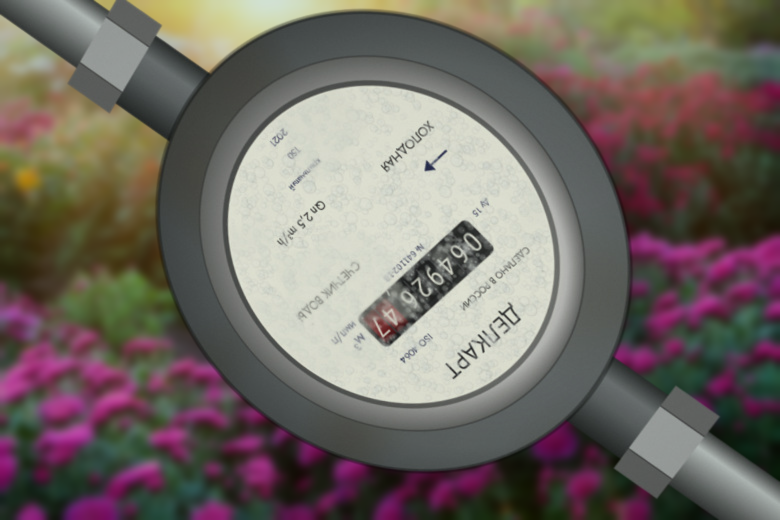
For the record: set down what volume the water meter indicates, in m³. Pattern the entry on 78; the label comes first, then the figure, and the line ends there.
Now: 64926.47
